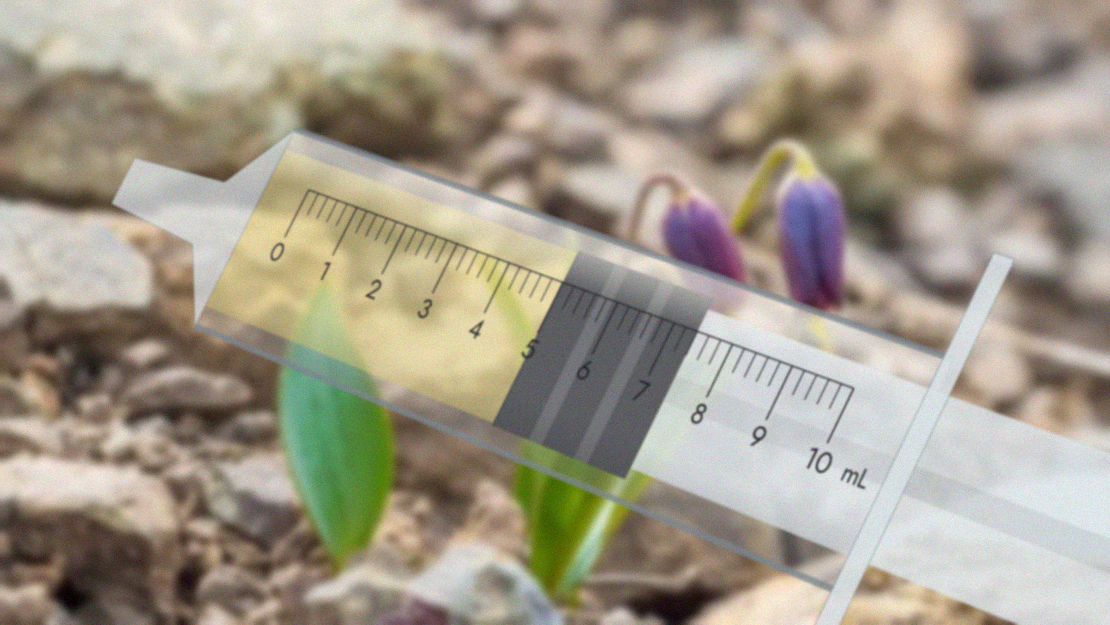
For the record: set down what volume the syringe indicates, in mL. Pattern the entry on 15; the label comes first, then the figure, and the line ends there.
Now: 5
